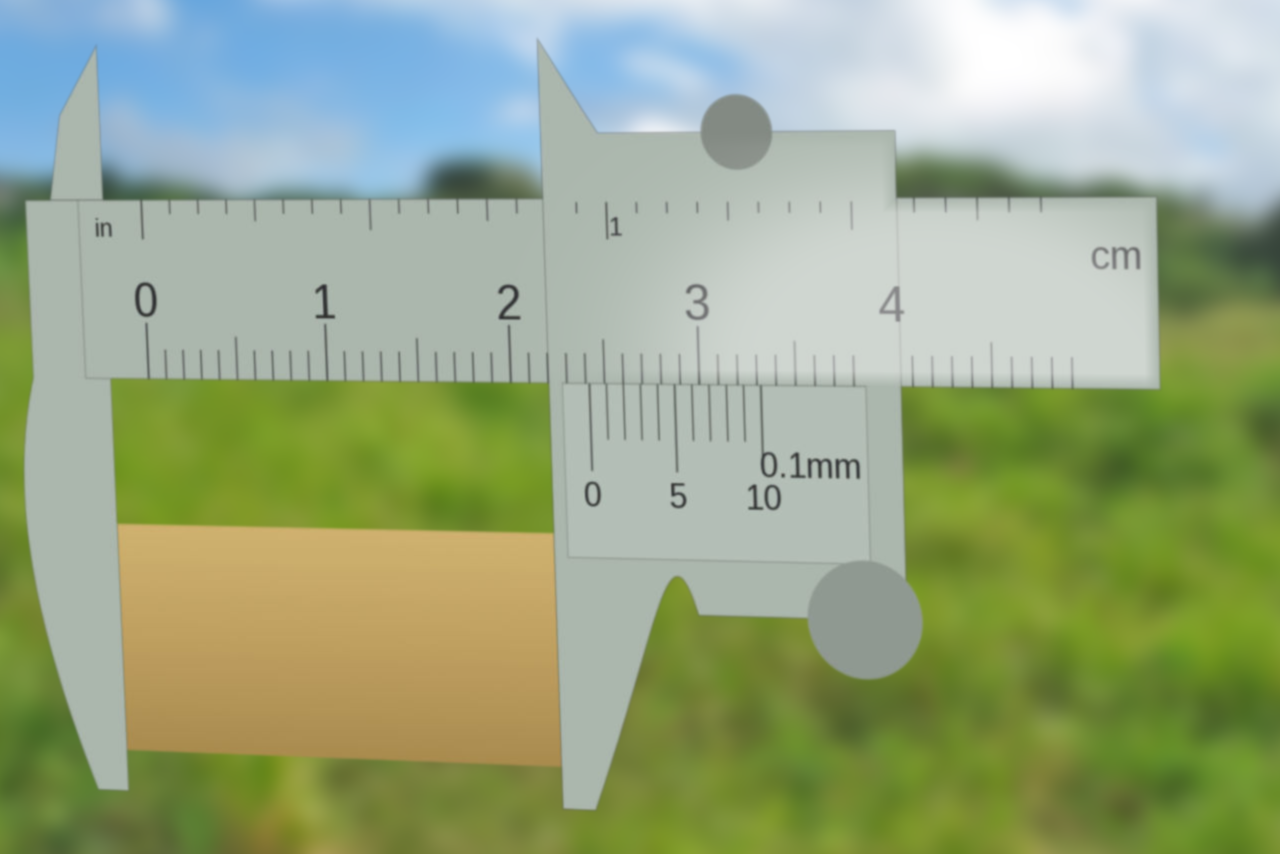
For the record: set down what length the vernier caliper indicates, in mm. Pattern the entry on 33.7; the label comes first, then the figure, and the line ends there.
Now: 24.2
